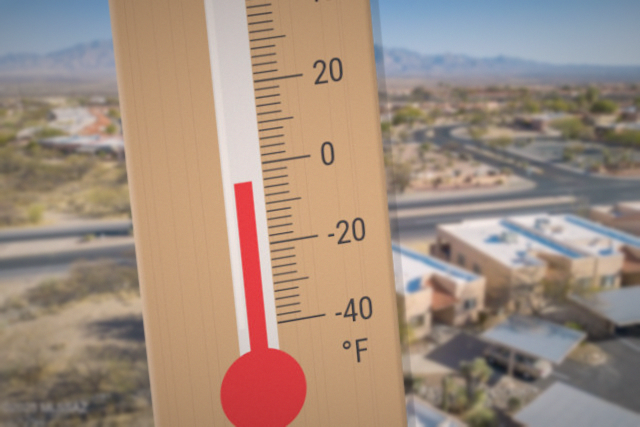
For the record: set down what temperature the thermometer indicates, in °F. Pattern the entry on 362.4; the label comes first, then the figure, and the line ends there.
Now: -4
